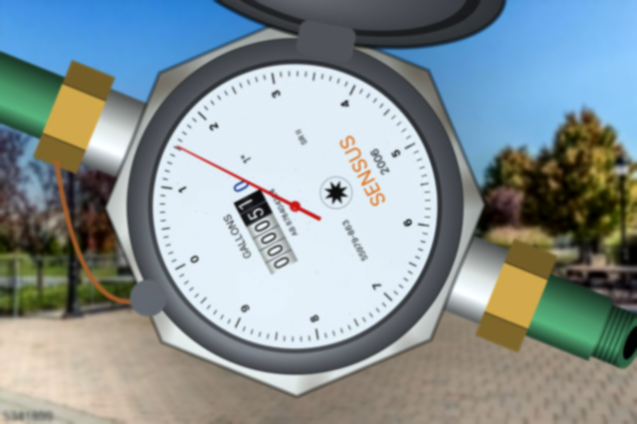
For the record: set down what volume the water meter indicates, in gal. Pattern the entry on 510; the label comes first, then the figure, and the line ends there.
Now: 511.5
